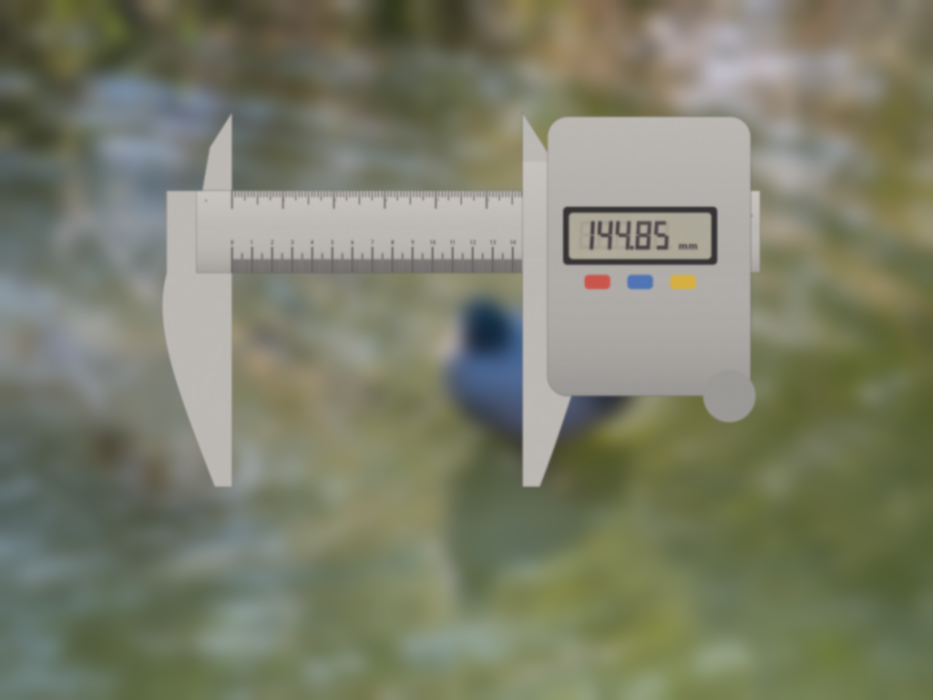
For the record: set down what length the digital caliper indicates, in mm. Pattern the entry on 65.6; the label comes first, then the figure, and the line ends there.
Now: 144.85
